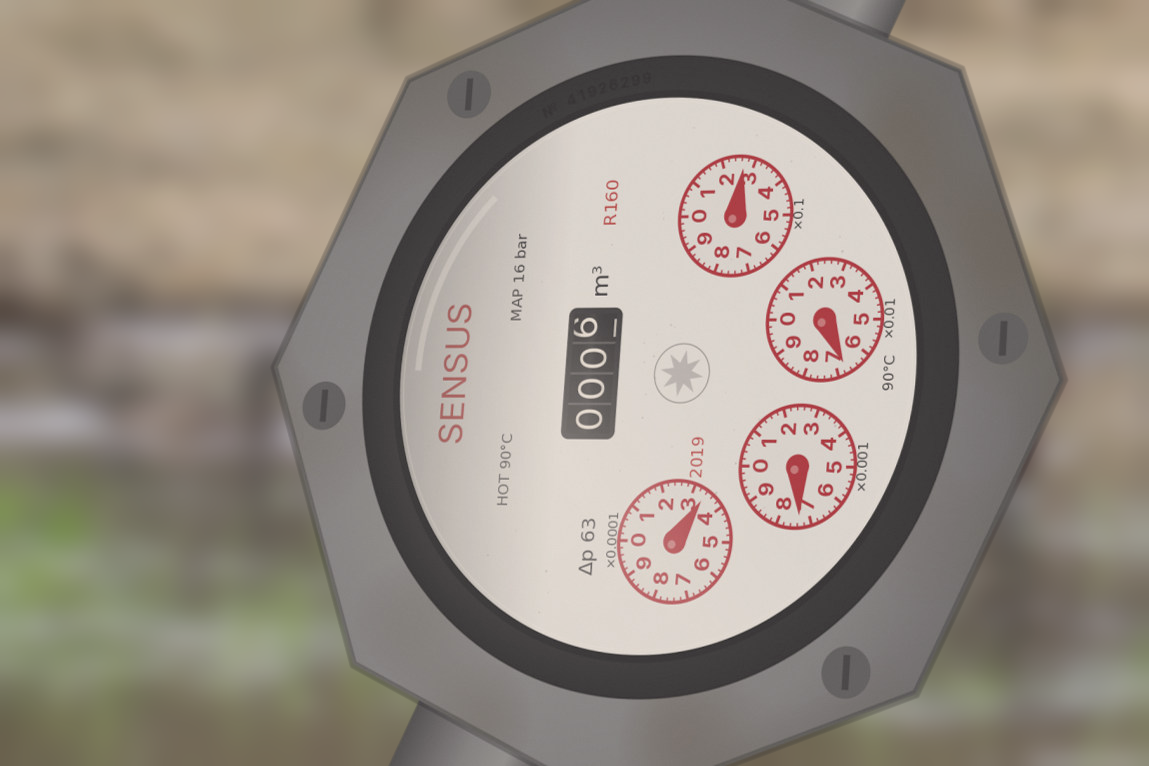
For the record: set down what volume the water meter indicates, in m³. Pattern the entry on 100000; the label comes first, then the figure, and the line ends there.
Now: 6.2673
